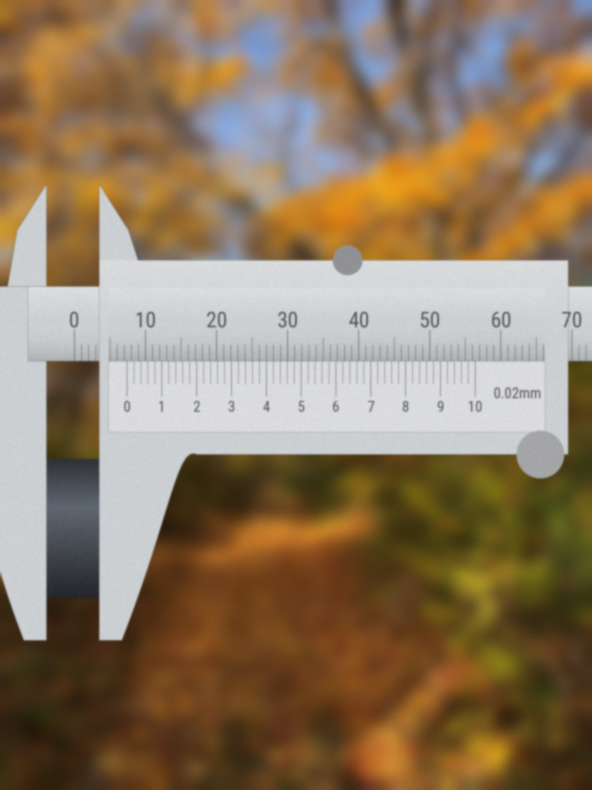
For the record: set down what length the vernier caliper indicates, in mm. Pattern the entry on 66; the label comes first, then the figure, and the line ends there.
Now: 7.4
